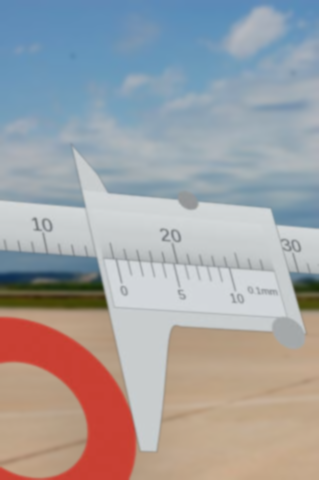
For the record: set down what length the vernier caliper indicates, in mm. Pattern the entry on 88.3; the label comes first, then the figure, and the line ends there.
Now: 15.2
